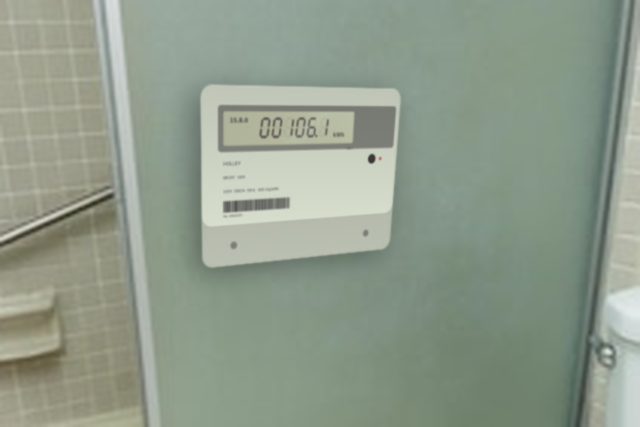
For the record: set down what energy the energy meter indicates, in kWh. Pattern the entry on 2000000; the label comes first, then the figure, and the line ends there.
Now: 106.1
